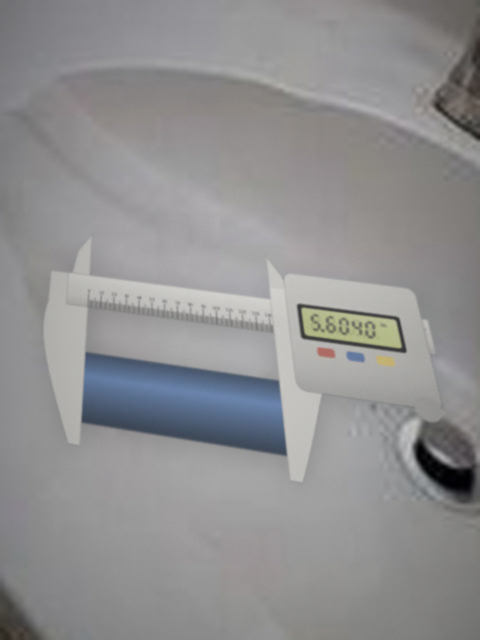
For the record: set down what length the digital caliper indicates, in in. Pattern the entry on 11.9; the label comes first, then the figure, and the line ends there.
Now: 5.6040
